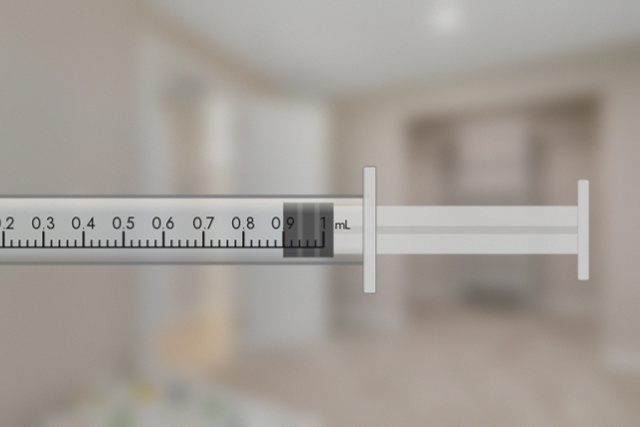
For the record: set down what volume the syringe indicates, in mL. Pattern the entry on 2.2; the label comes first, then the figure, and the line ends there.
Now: 0.9
